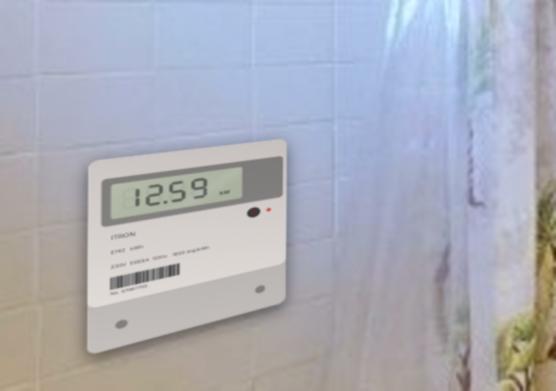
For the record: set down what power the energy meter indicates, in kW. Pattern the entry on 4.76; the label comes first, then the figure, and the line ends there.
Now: 12.59
